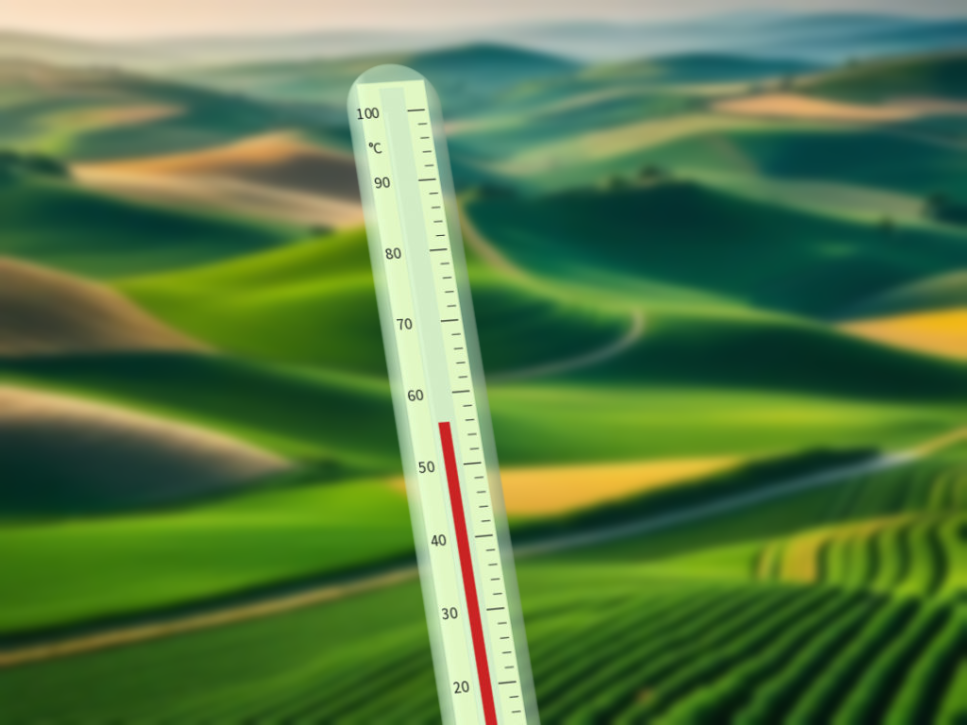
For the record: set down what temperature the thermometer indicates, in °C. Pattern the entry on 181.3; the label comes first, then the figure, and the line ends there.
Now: 56
